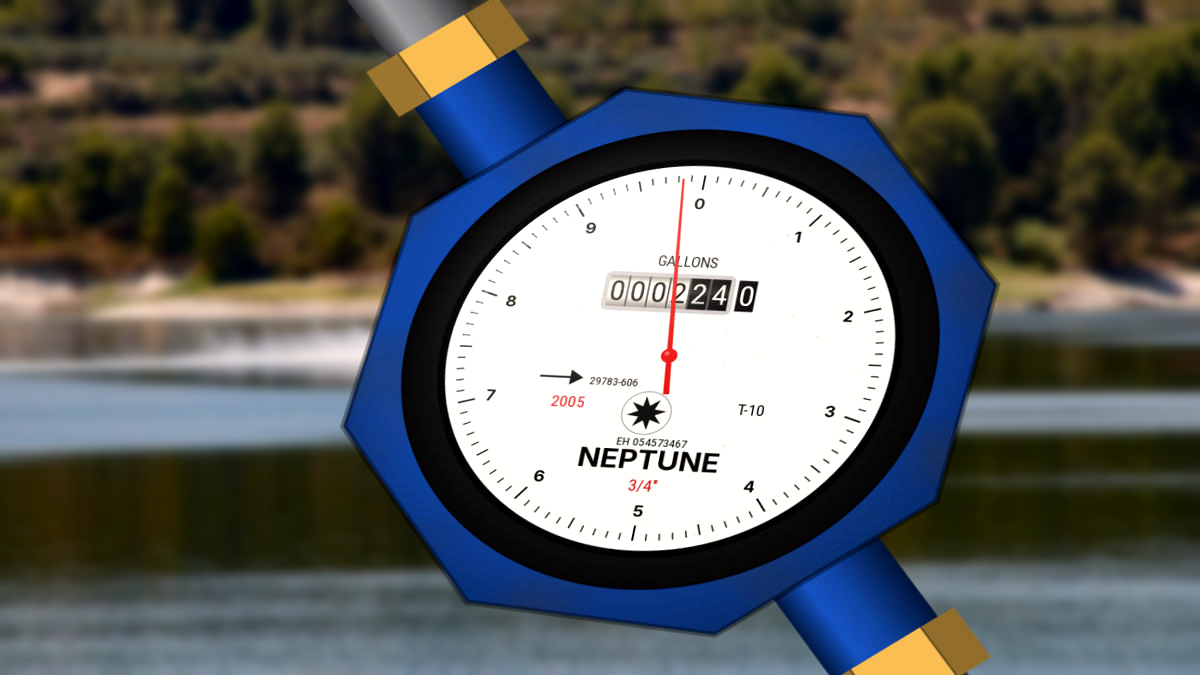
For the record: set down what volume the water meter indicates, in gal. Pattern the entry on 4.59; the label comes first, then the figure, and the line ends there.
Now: 2239.8
